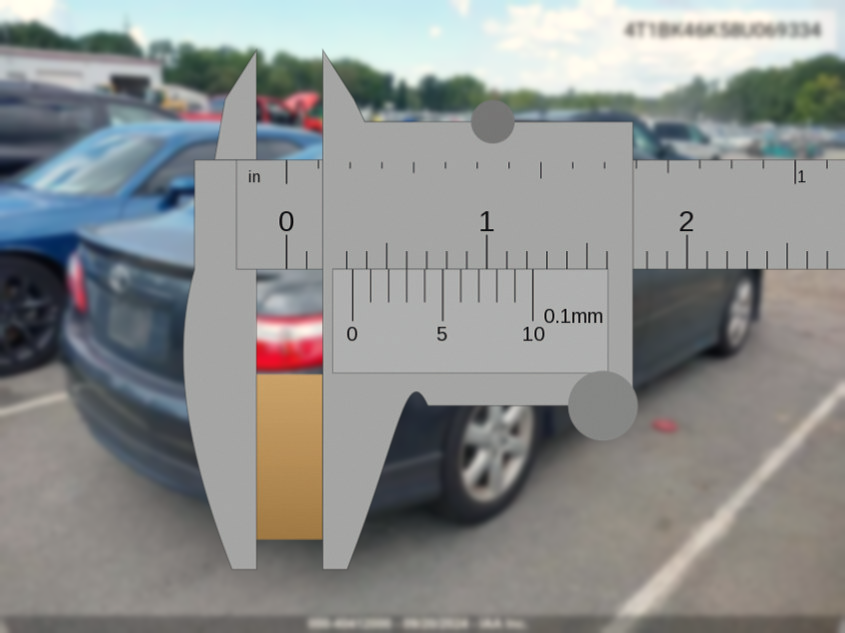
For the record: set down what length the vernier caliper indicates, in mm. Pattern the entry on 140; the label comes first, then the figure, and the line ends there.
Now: 3.3
